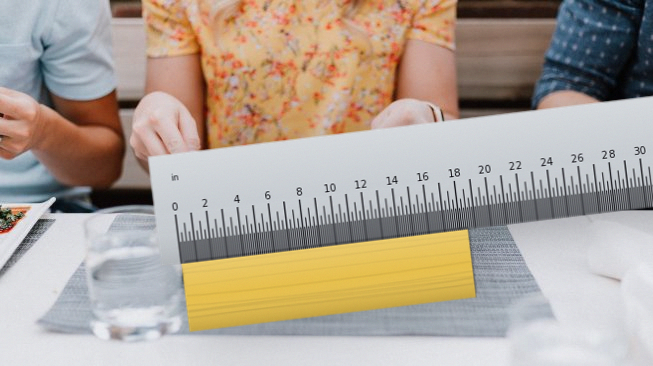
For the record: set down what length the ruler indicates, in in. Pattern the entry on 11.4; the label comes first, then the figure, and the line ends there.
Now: 18.5
